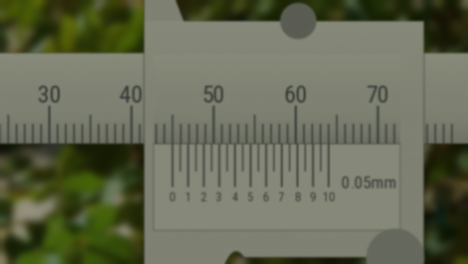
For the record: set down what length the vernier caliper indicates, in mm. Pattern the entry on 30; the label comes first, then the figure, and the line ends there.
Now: 45.0
